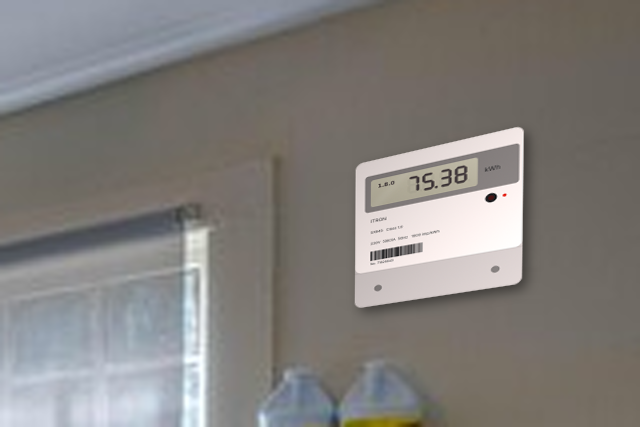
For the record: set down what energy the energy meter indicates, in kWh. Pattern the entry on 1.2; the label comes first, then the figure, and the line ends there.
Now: 75.38
